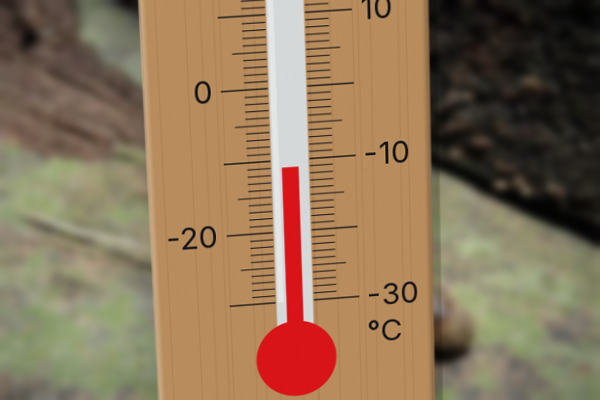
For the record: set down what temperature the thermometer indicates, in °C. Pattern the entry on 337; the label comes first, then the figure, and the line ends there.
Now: -11
